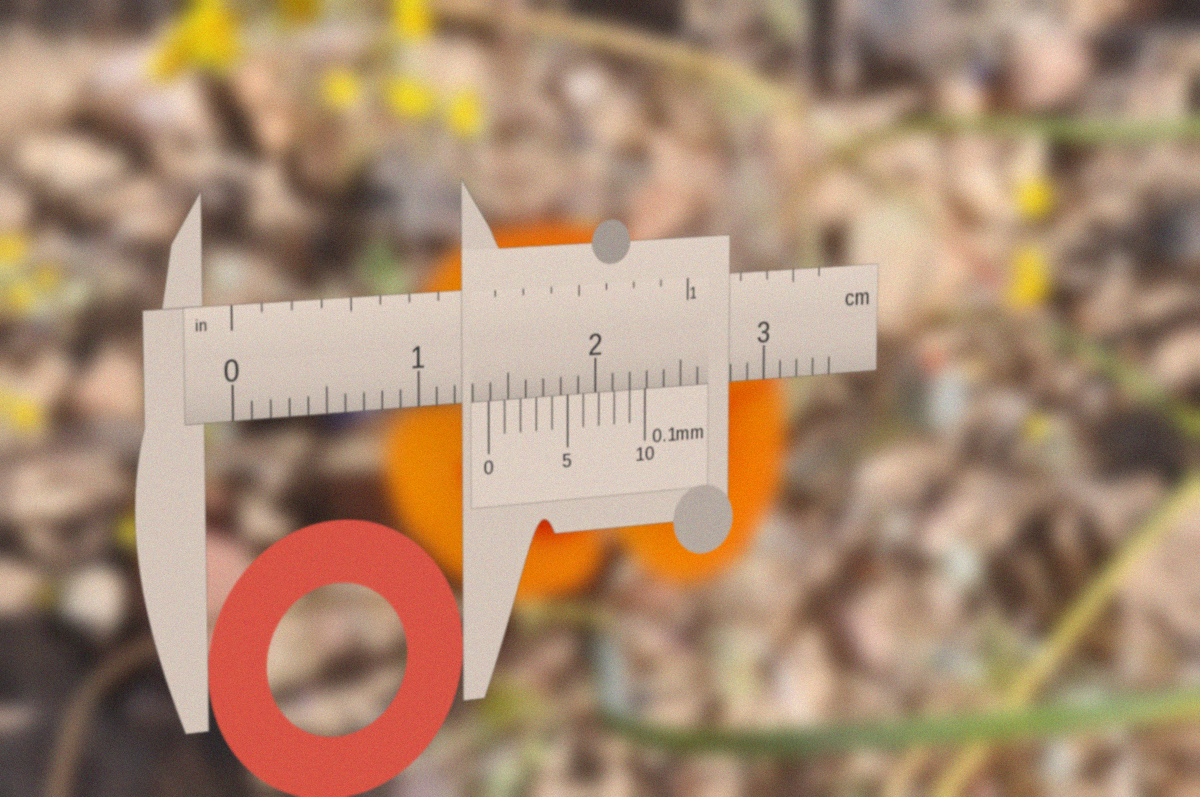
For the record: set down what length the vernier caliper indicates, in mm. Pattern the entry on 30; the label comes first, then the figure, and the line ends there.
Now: 13.9
